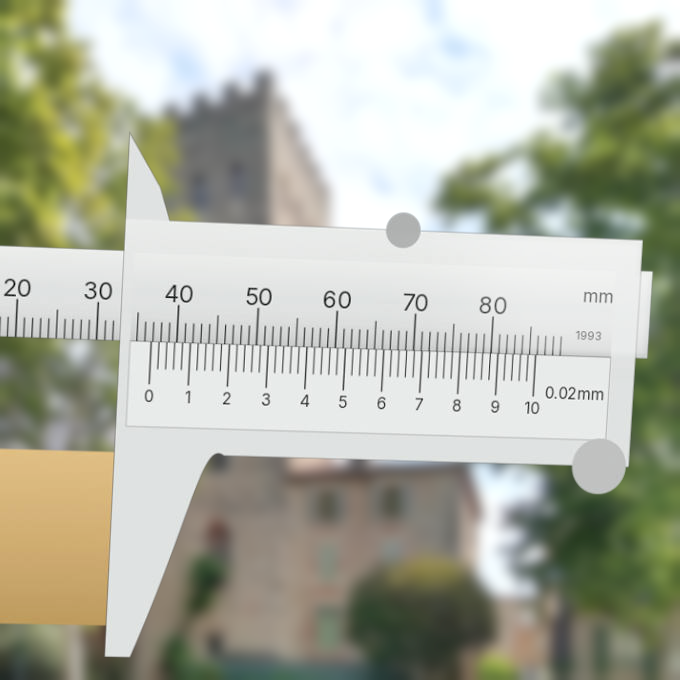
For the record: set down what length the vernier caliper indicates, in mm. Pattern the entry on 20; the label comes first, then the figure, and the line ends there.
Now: 36.8
